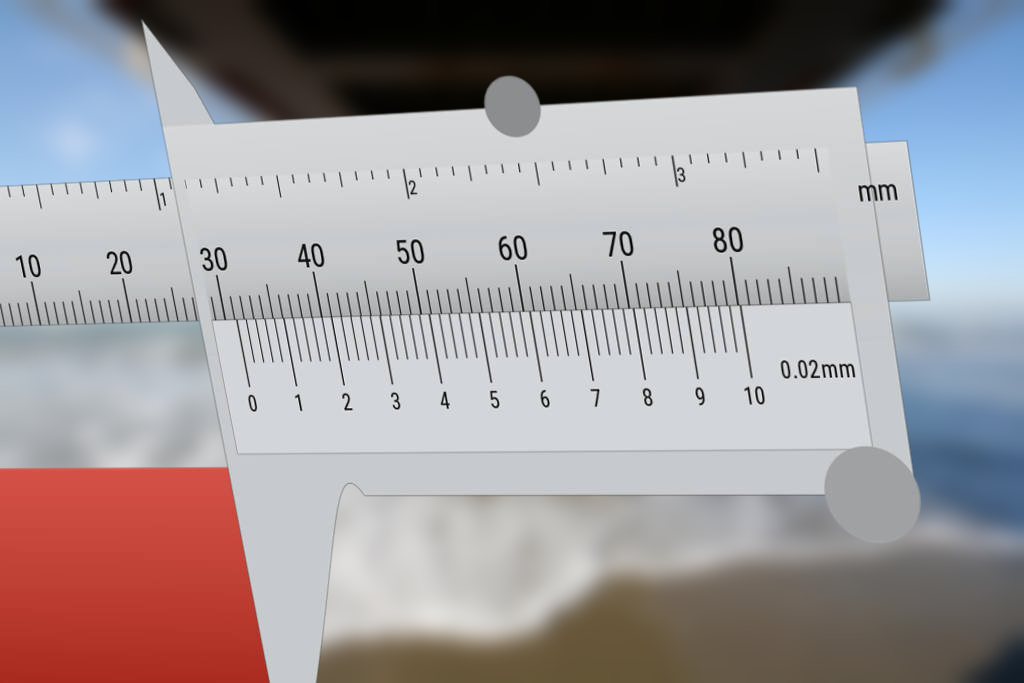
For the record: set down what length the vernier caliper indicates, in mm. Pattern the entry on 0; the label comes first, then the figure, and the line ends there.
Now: 31.2
